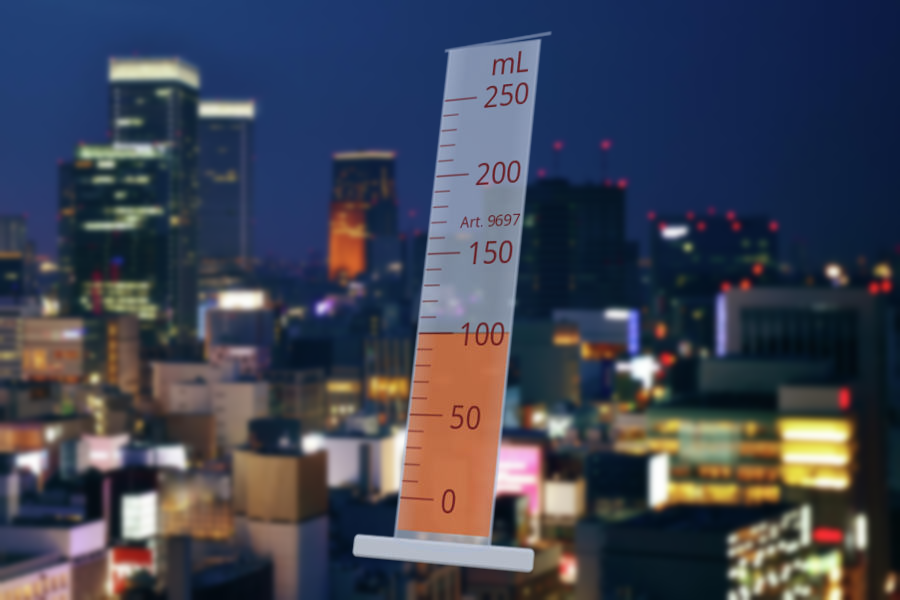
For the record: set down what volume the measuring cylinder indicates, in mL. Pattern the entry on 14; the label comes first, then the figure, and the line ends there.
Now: 100
